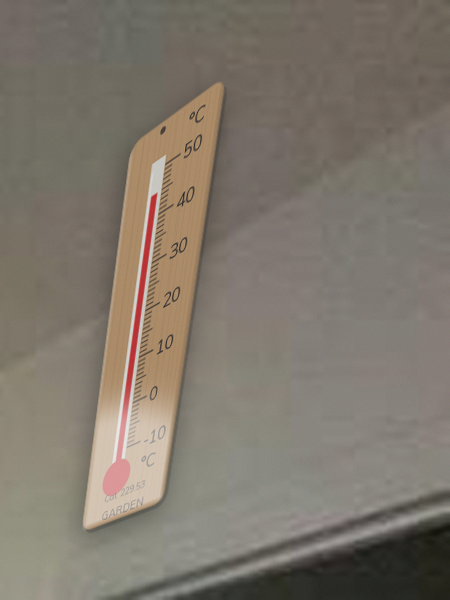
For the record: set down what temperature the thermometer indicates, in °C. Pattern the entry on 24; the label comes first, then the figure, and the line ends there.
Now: 45
